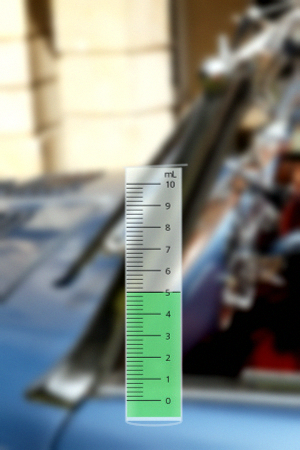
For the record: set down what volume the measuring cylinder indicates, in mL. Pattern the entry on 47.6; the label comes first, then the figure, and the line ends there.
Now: 5
